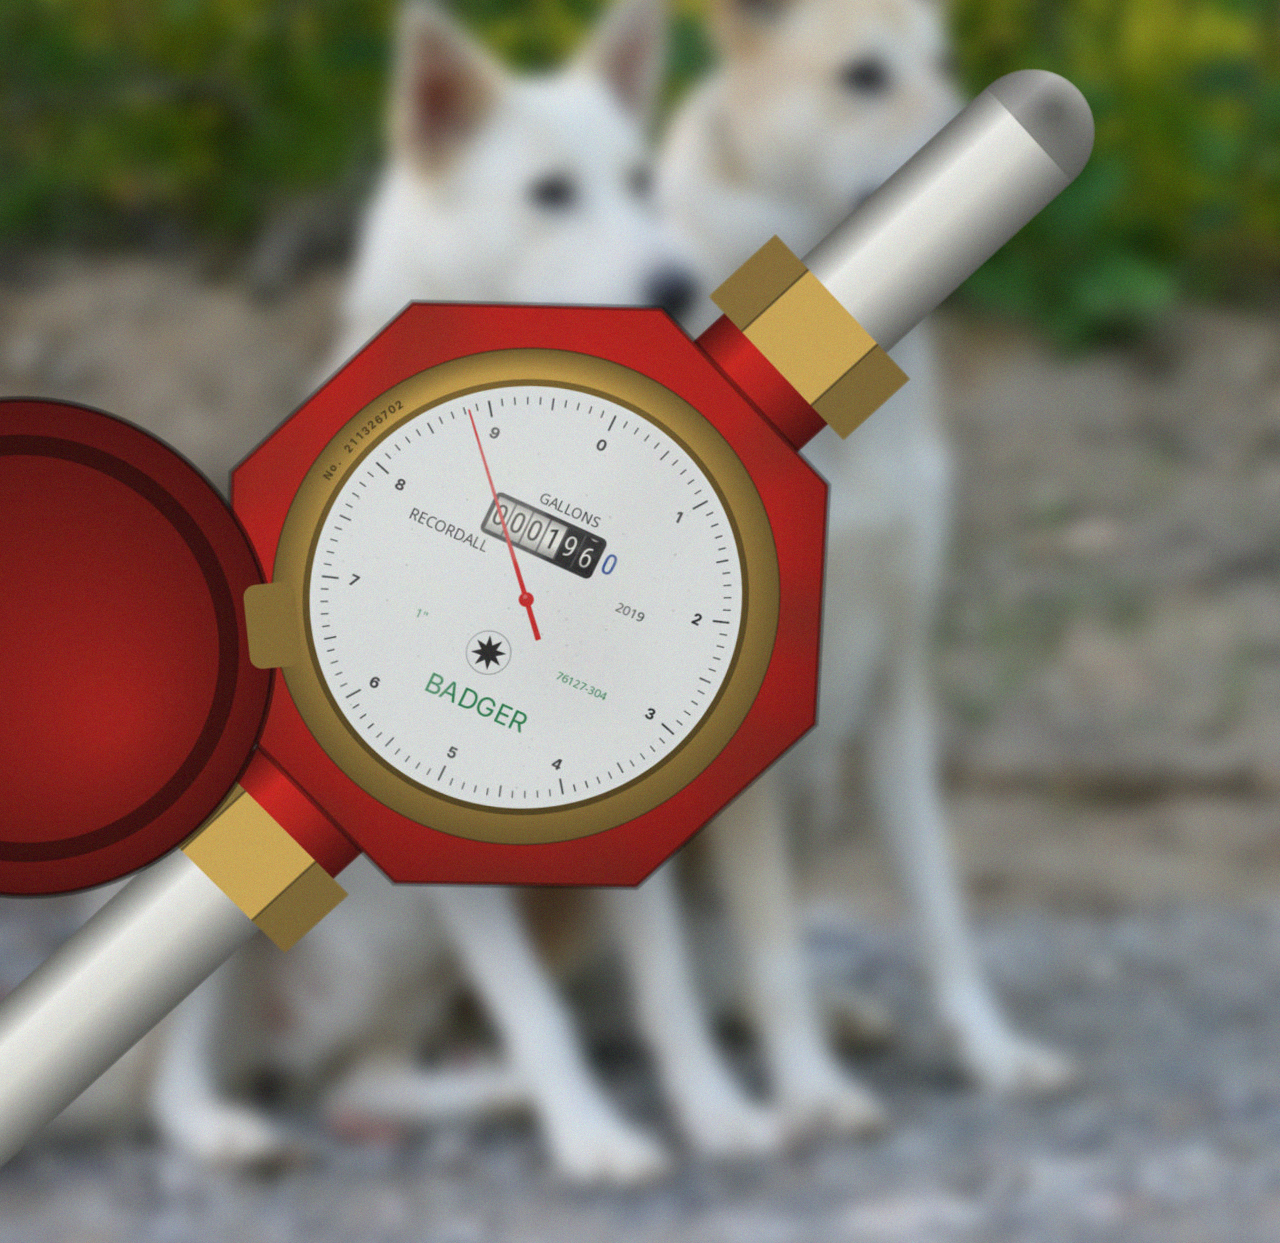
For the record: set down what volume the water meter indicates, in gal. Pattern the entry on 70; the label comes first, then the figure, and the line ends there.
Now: 1958.8
